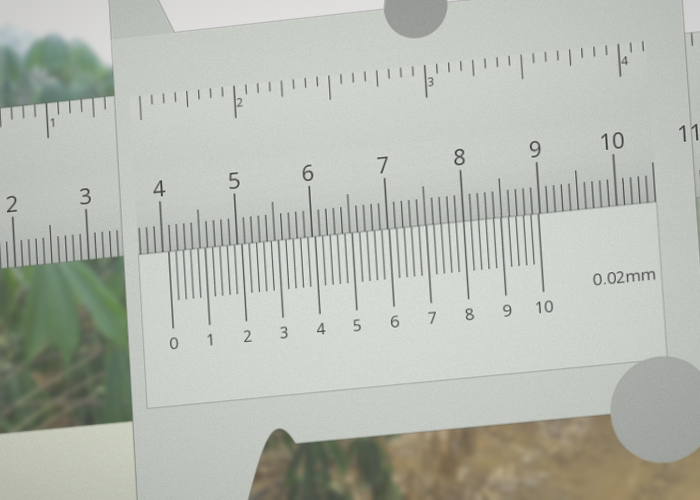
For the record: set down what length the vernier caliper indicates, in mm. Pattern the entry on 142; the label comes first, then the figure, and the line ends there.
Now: 40.8
